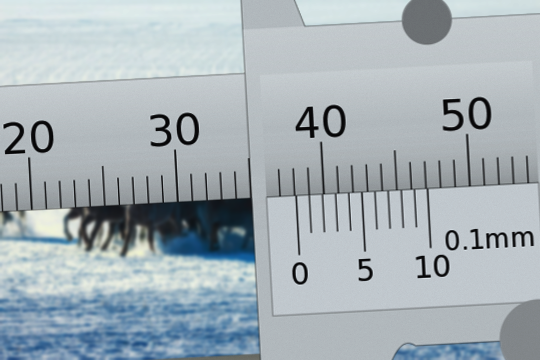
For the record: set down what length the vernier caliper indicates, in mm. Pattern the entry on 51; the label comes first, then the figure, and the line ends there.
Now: 38.1
